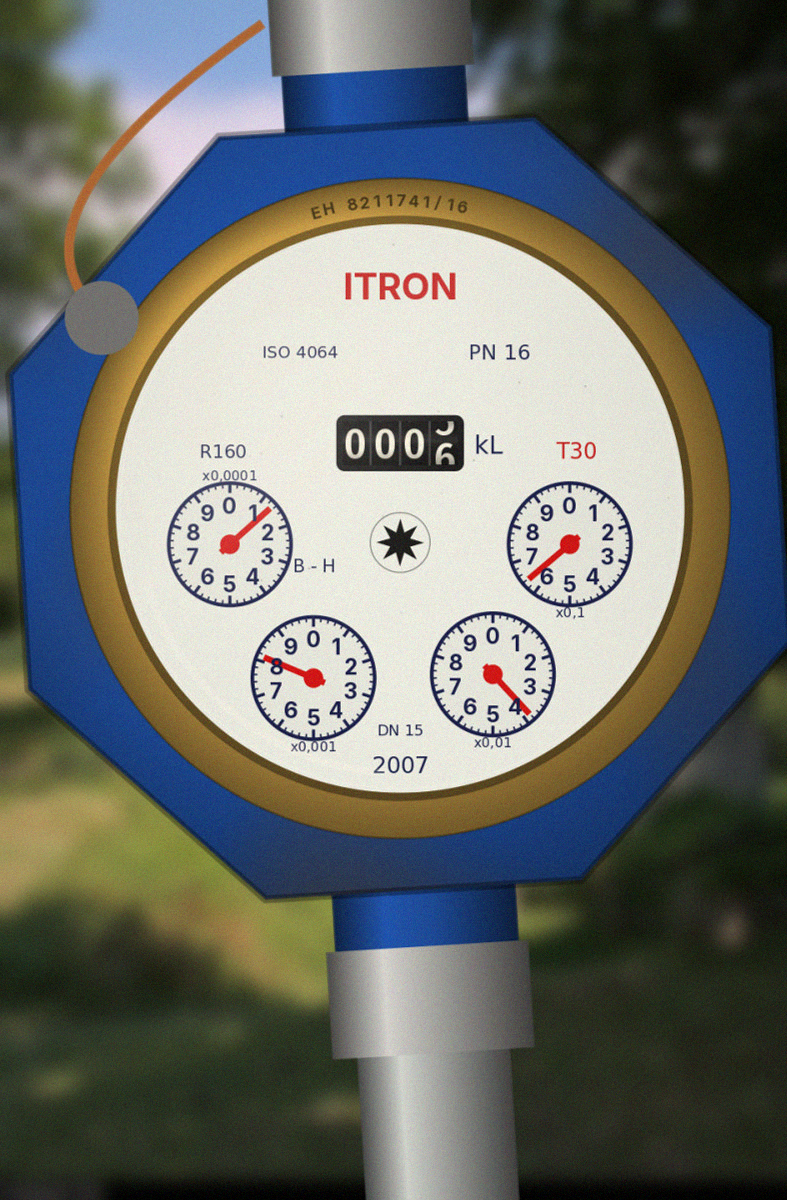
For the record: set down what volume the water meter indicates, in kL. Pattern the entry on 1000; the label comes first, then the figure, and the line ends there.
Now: 5.6381
